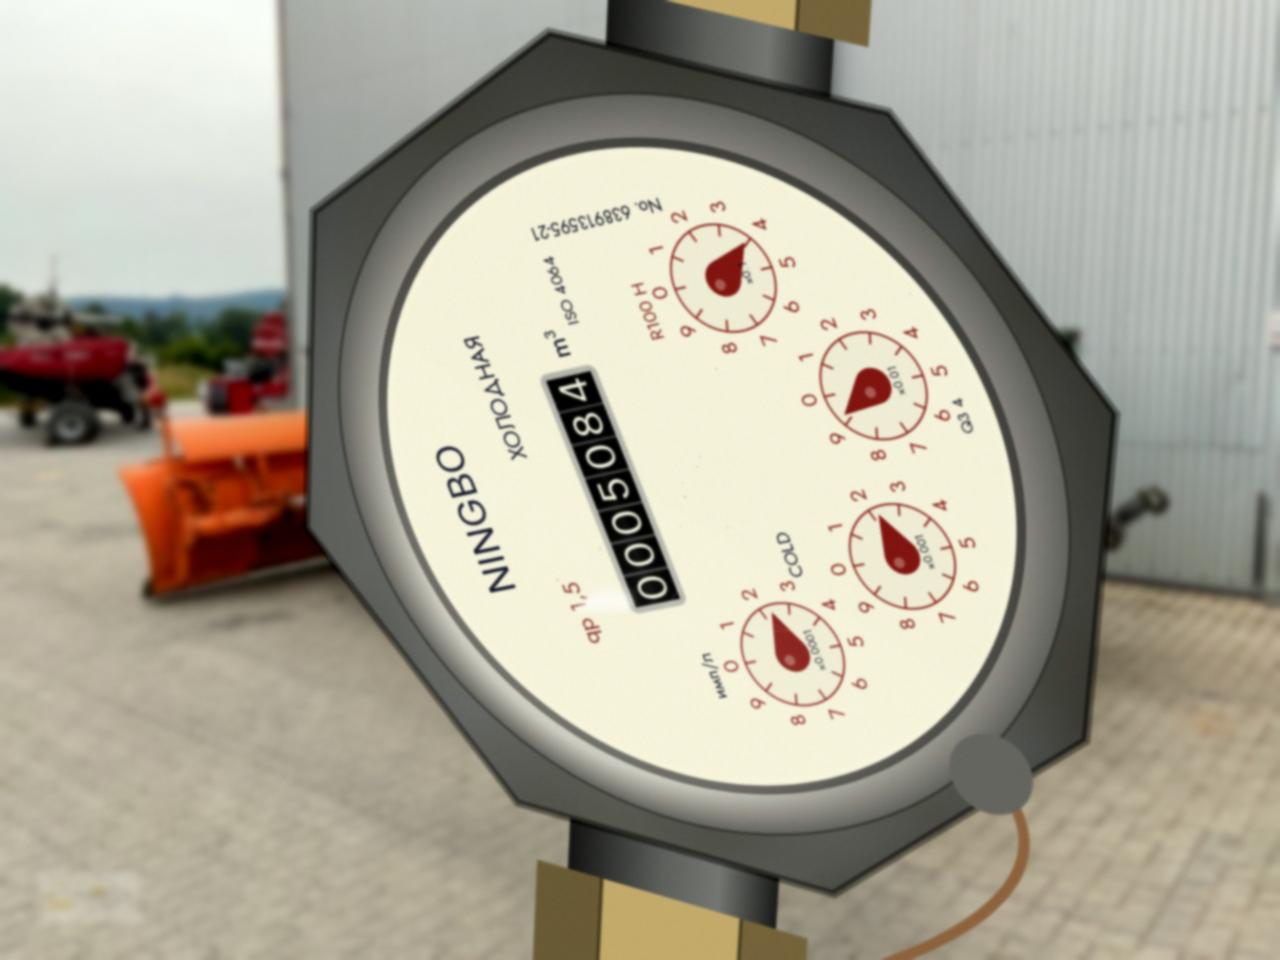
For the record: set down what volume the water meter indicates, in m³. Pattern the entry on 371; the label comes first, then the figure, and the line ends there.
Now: 5084.3922
